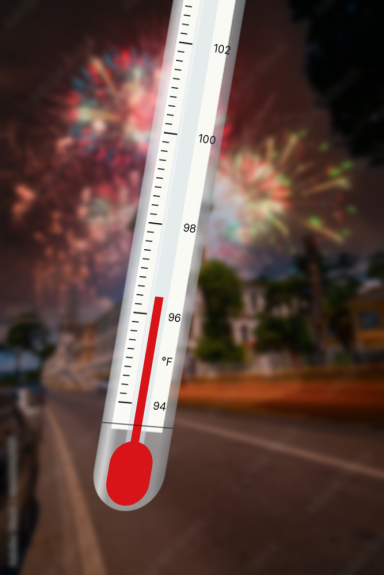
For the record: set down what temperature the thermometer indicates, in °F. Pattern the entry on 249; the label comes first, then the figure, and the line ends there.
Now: 96.4
